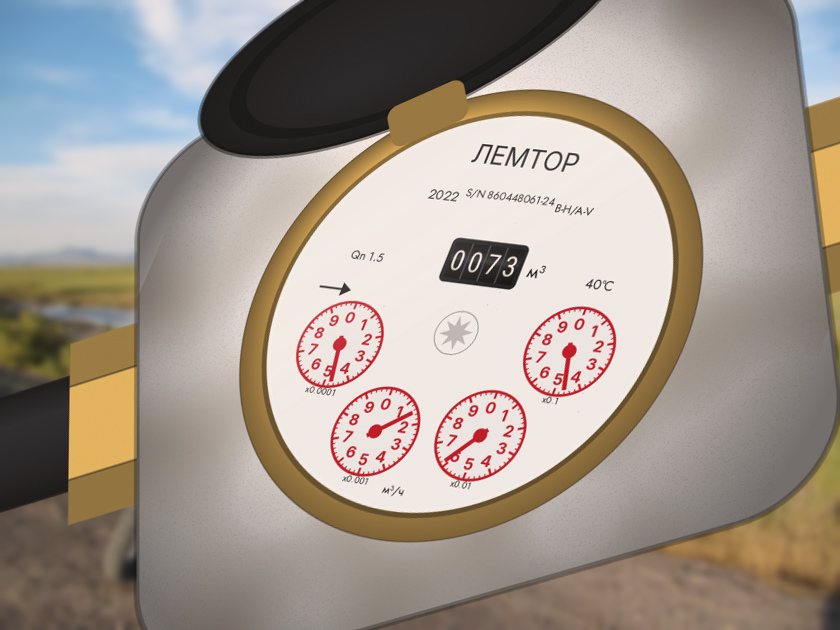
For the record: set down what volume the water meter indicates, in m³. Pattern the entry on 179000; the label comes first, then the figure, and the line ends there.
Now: 73.4614
